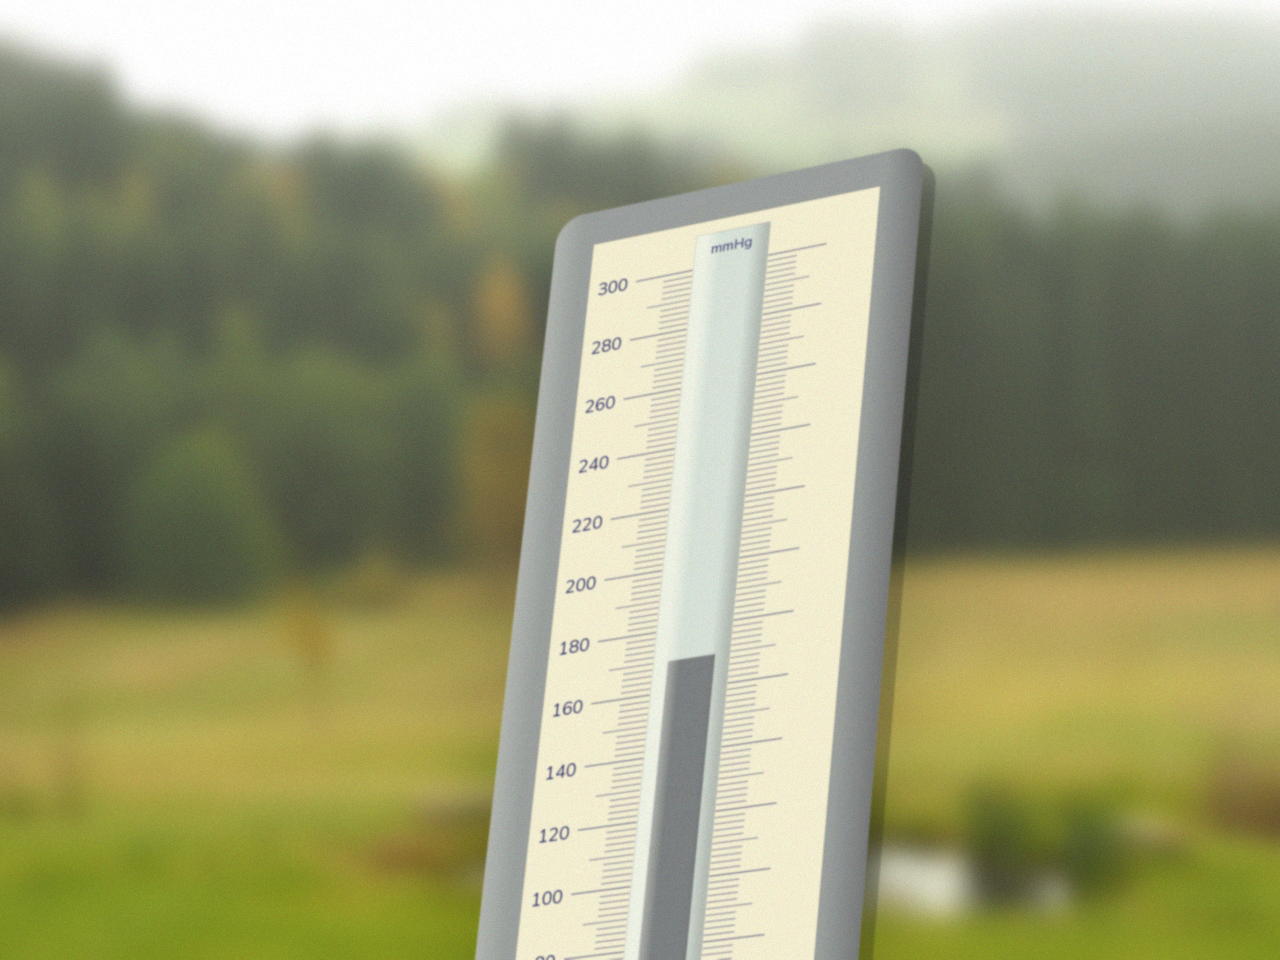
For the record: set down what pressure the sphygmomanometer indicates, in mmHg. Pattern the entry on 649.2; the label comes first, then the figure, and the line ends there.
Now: 170
